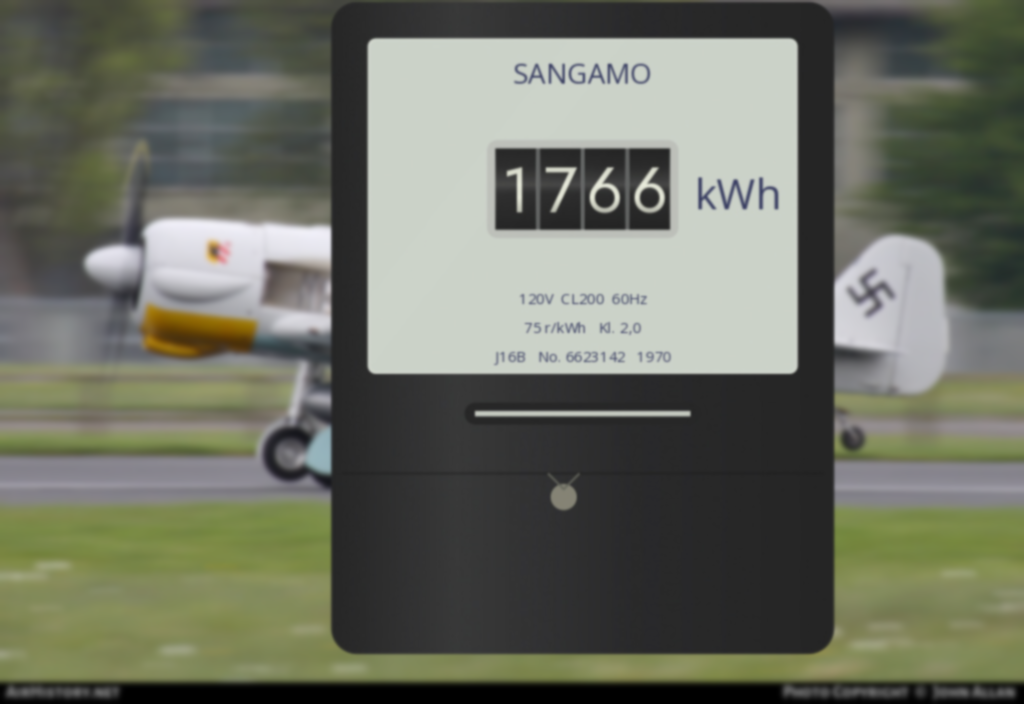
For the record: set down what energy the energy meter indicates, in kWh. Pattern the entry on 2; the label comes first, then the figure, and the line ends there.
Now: 1766
